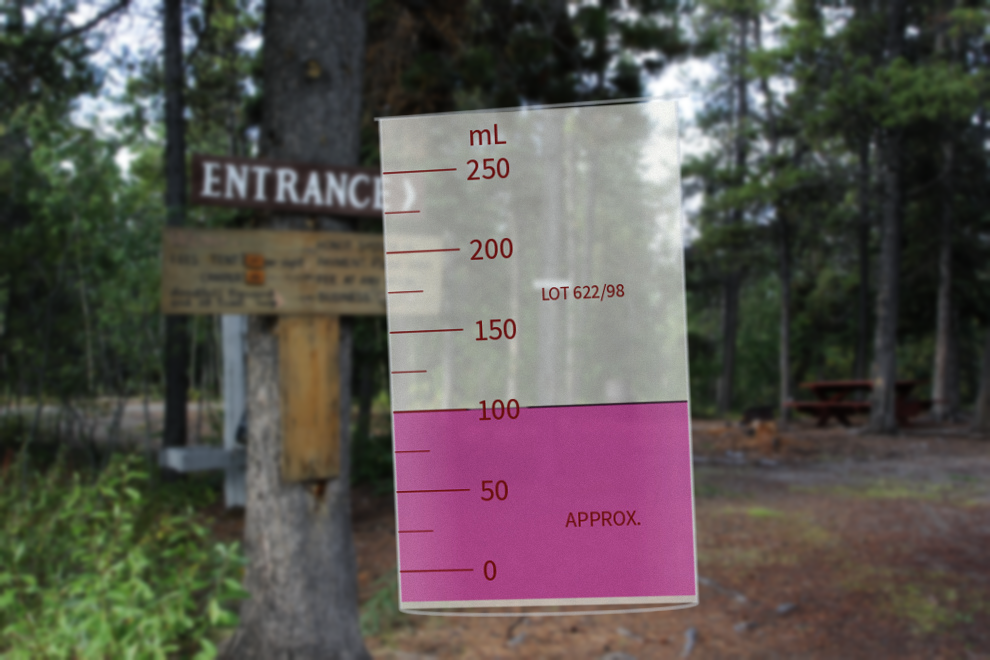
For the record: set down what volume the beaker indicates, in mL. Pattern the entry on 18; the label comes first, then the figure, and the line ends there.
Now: 100
